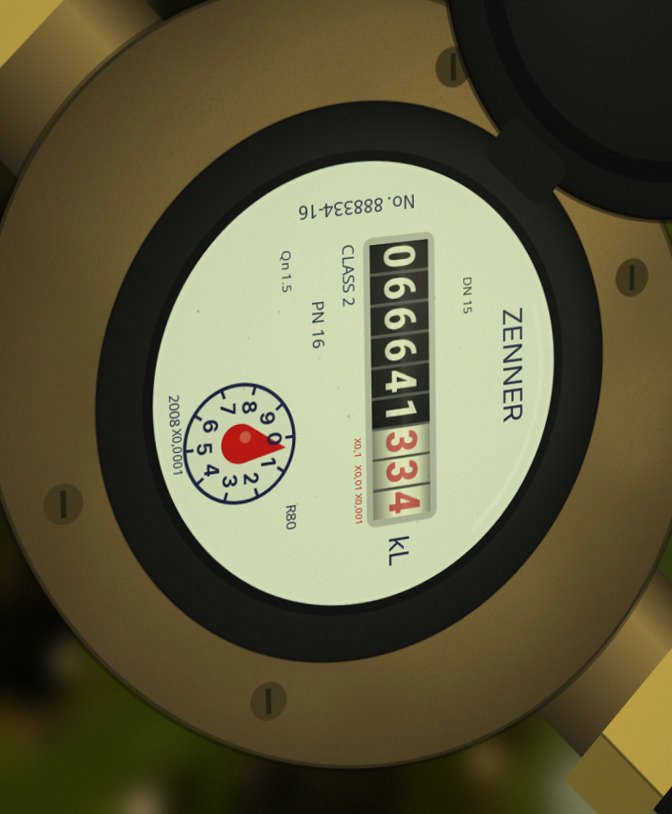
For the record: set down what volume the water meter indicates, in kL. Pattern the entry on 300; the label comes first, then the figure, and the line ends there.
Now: 66641.3340
